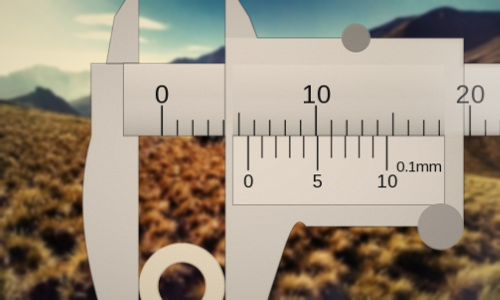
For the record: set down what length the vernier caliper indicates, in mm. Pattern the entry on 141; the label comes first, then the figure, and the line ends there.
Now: 5.6
